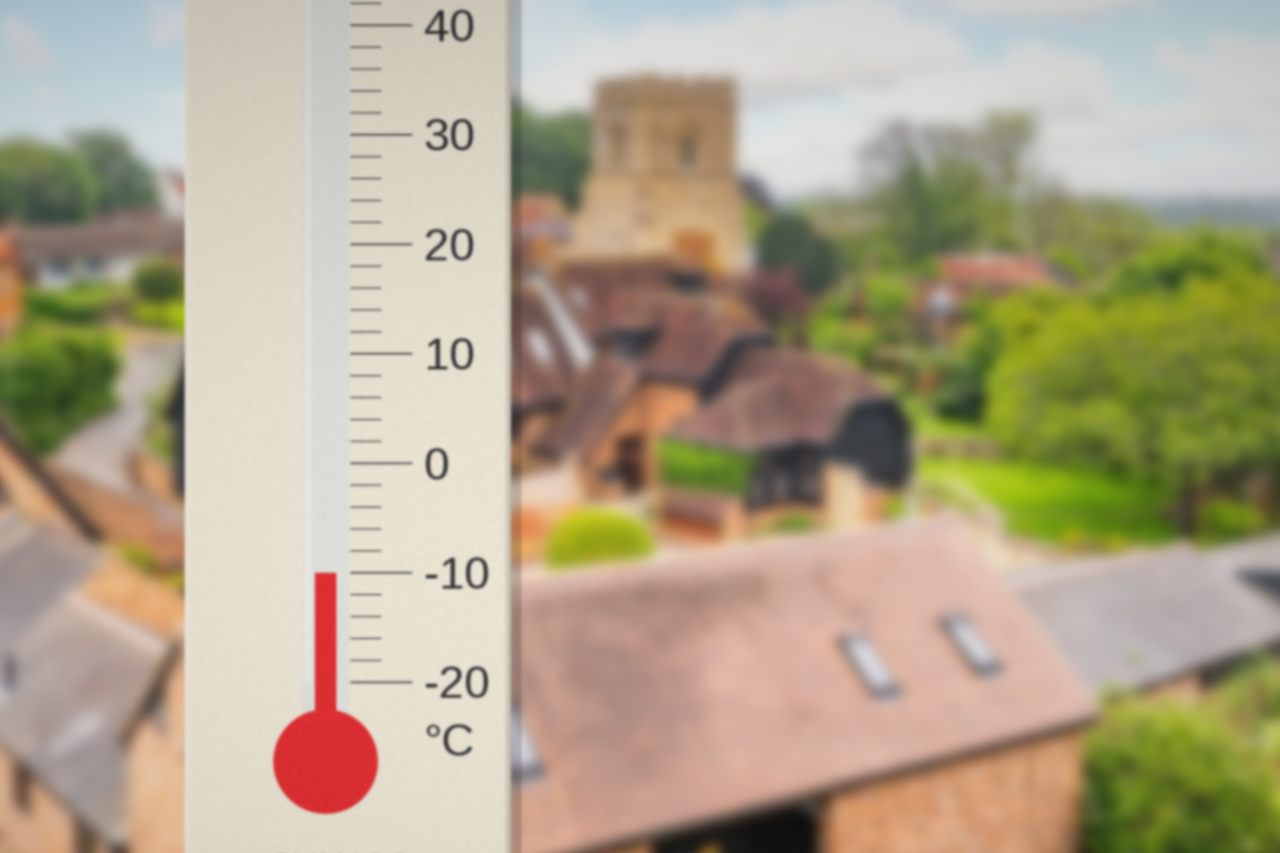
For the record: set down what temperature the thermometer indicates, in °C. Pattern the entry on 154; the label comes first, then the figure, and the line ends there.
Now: -10
